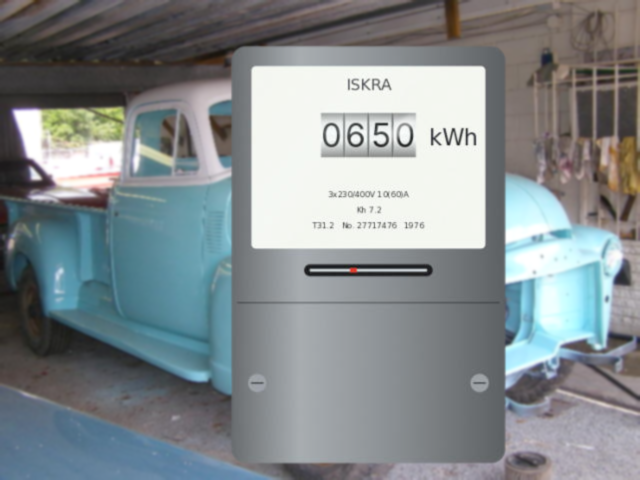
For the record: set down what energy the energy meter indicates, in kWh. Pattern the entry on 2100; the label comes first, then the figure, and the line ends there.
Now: 650
